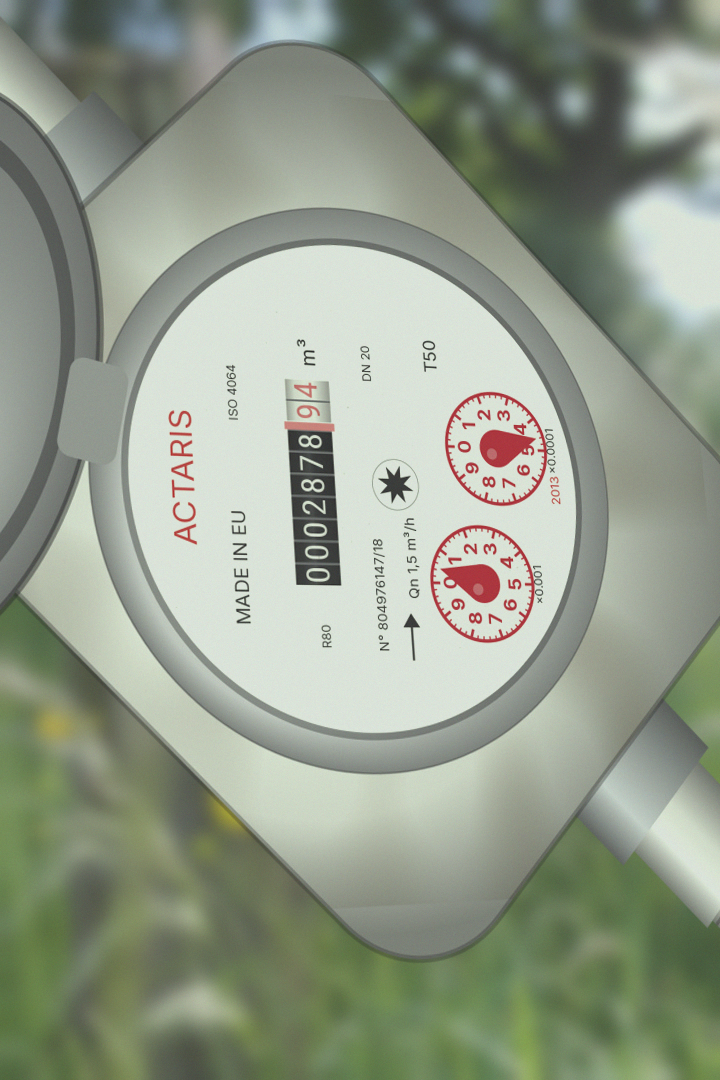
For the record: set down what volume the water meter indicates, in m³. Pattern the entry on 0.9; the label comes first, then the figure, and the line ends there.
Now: 2878.9404
